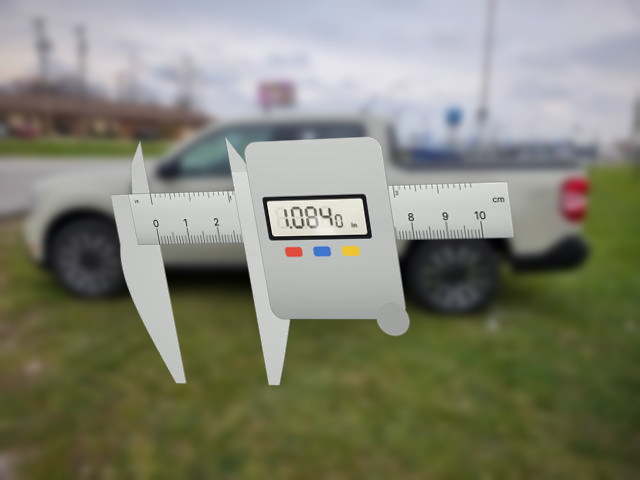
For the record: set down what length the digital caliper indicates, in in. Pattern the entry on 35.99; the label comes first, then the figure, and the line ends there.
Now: 1.0840
